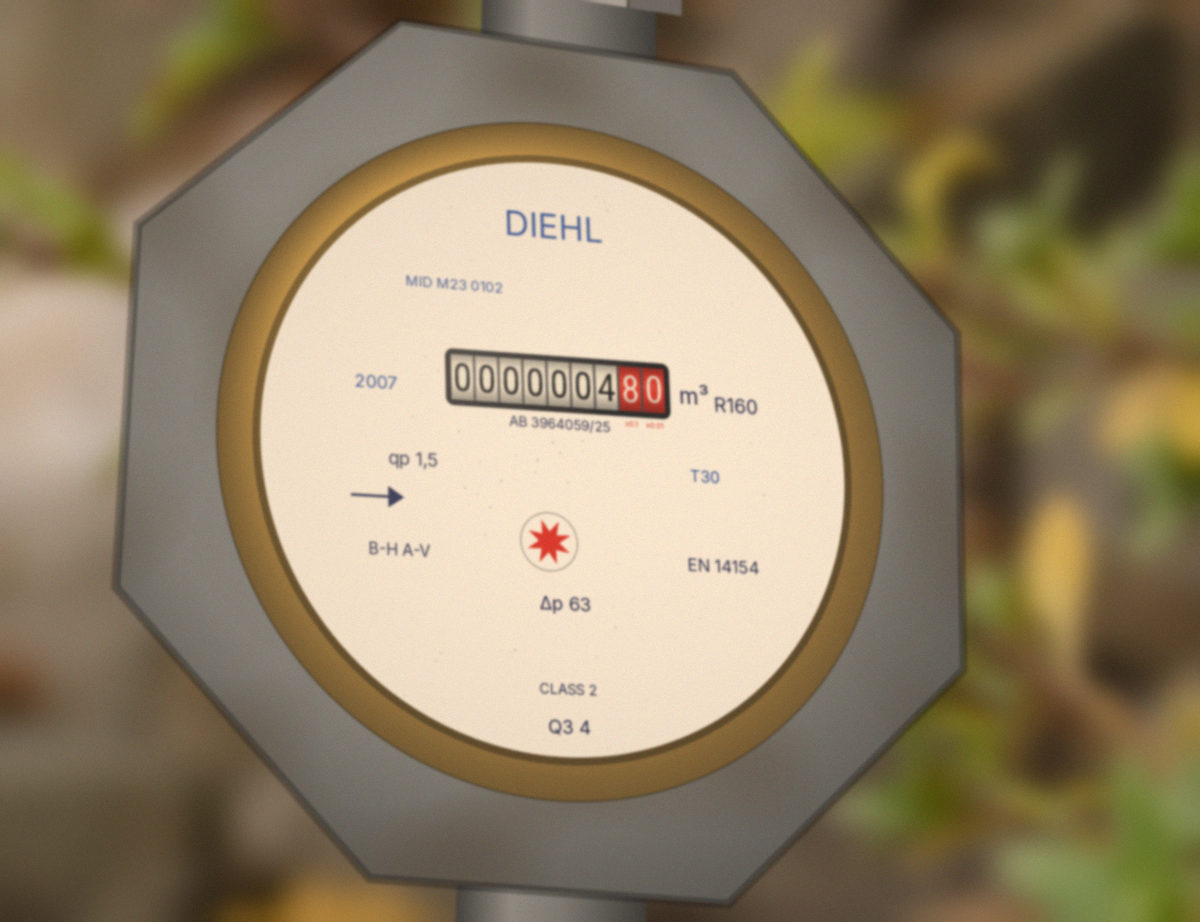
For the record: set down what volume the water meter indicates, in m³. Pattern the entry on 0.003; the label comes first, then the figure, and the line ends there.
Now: 4.80
